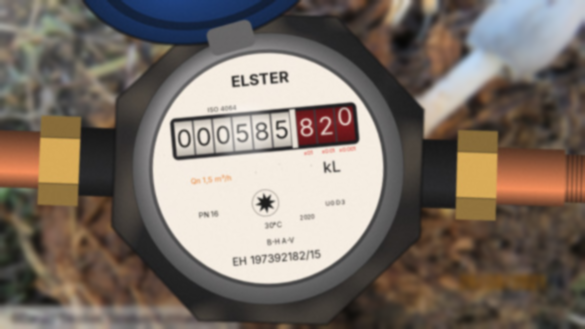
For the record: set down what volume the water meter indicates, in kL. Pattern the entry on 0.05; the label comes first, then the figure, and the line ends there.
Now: 585.820
